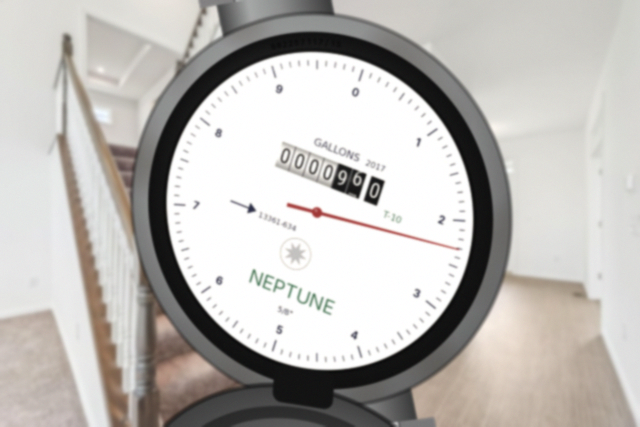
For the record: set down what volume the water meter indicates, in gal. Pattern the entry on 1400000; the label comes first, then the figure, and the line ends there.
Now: 962.3
